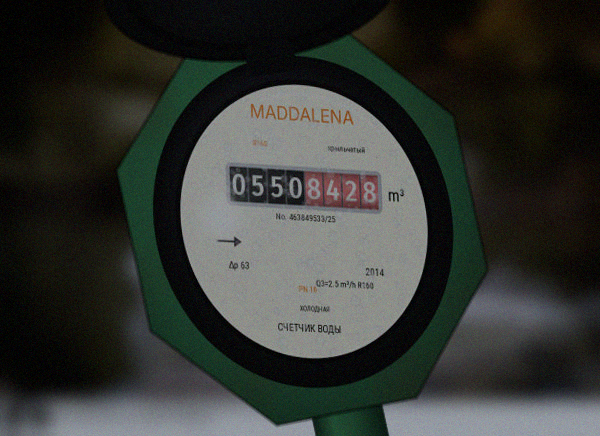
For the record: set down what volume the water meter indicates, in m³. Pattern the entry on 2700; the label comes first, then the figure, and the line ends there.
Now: 550.8428
